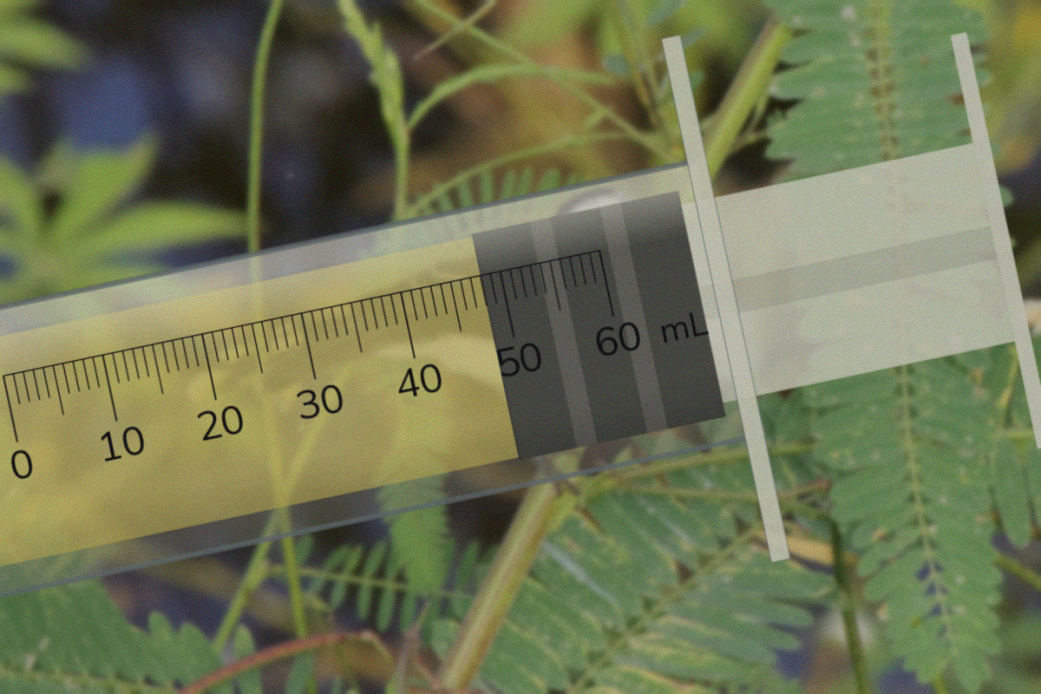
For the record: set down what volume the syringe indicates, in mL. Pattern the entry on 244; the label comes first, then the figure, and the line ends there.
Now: 48
